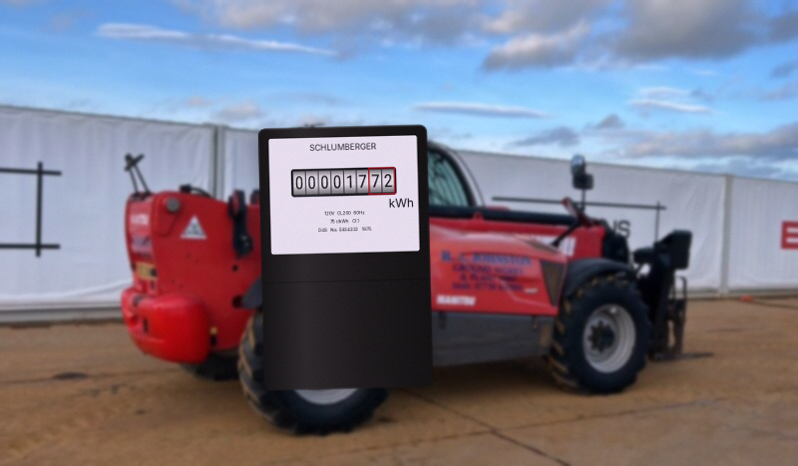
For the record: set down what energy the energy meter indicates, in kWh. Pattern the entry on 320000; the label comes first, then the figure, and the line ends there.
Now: 17.72
